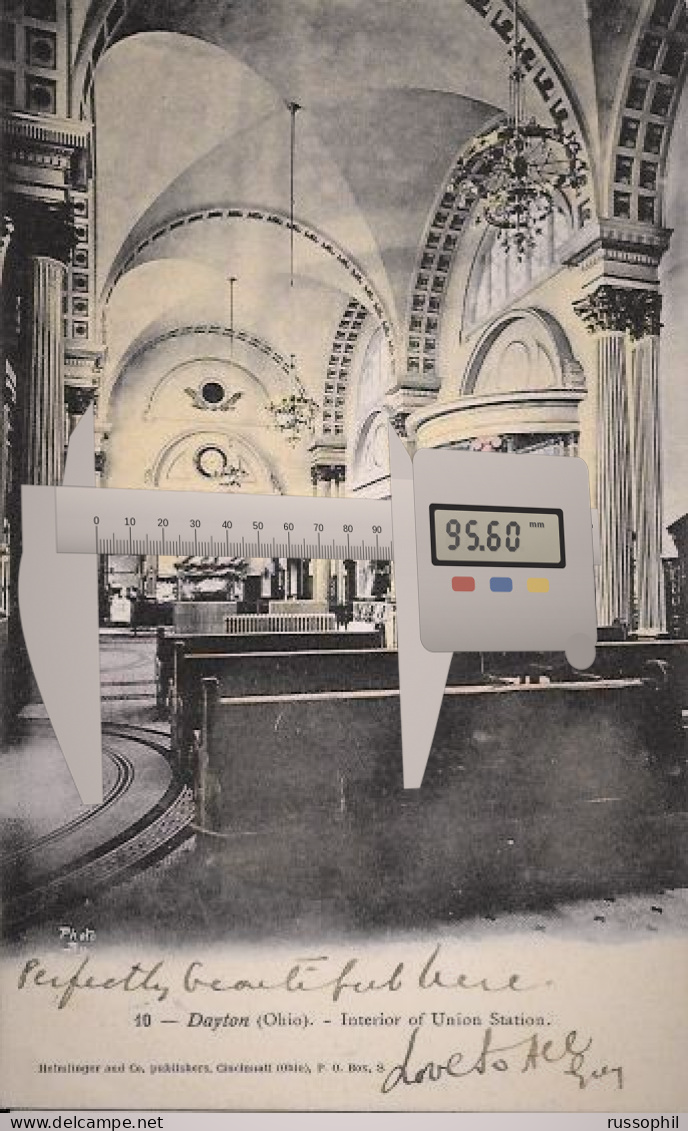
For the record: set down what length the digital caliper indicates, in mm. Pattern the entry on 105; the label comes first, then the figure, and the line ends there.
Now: 95.60
